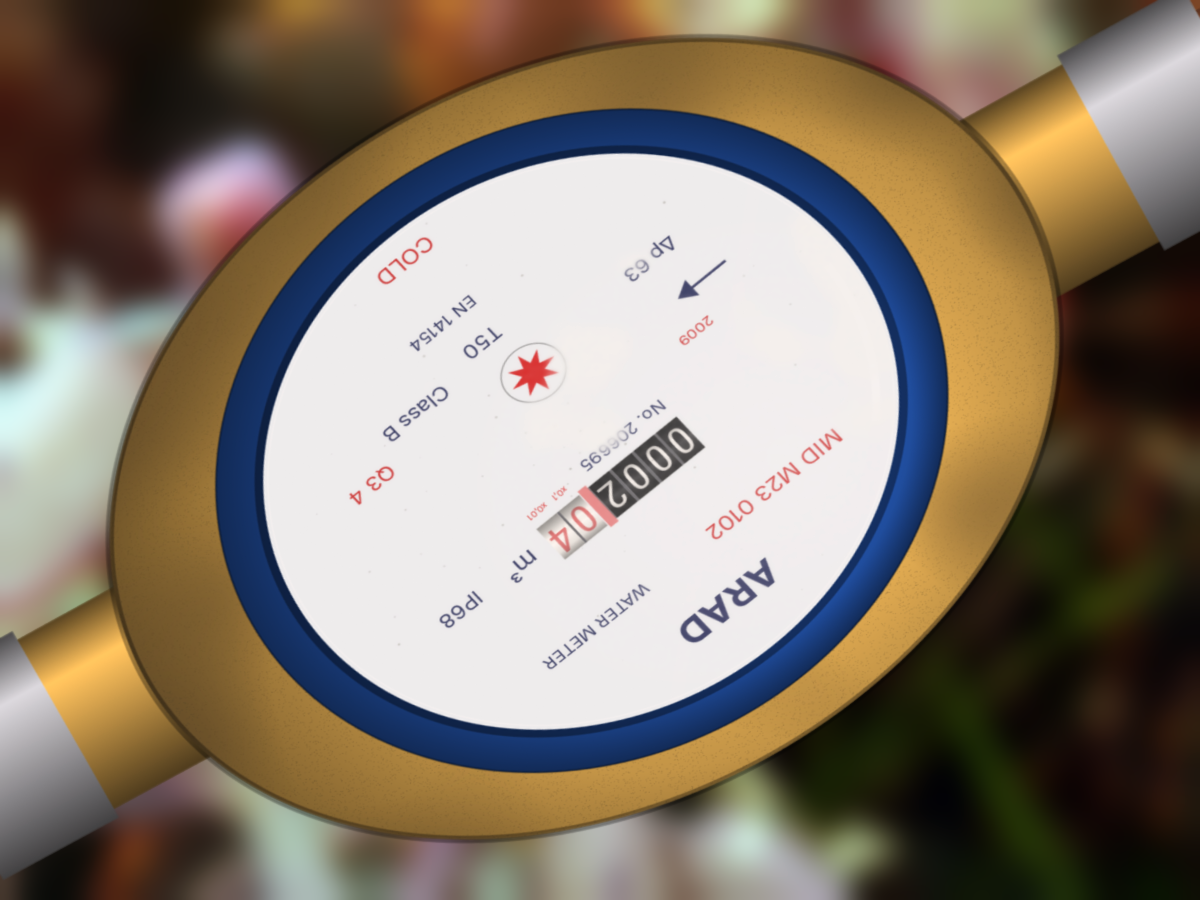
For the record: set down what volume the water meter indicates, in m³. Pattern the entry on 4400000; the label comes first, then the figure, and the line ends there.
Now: 2.04
